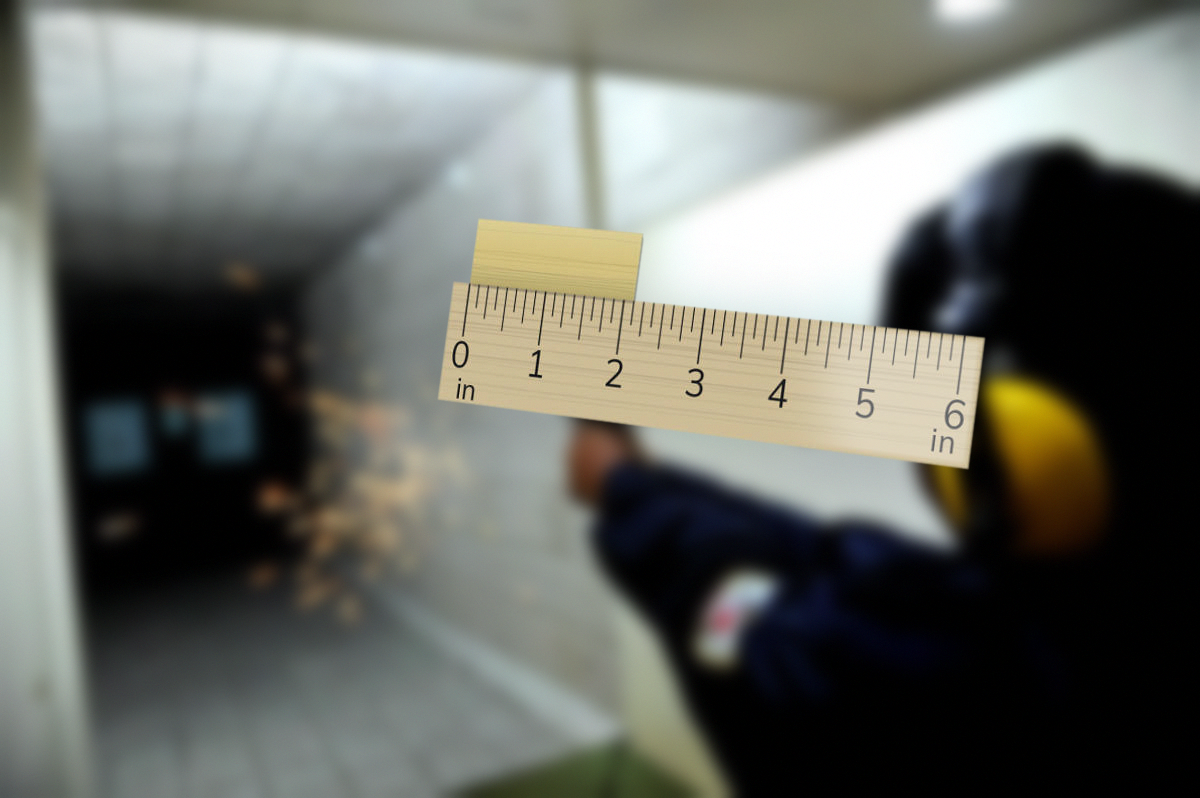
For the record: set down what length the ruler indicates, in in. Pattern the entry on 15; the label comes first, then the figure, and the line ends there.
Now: 2.125
